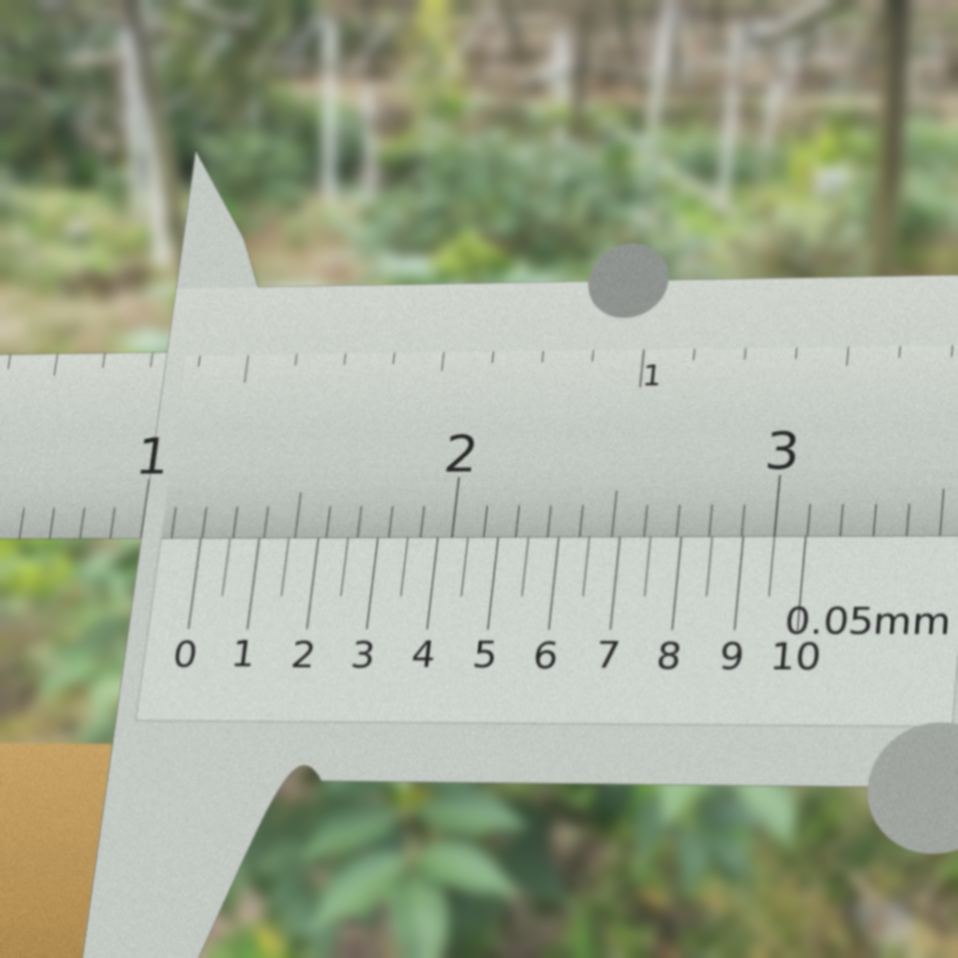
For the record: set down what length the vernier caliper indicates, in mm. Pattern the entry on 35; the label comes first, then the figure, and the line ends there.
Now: 11.95
